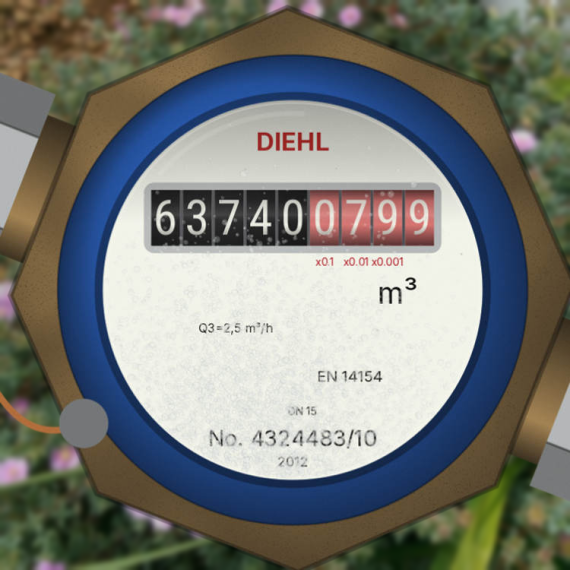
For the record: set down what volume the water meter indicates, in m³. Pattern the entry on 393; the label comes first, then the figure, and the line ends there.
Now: 63740.0799
